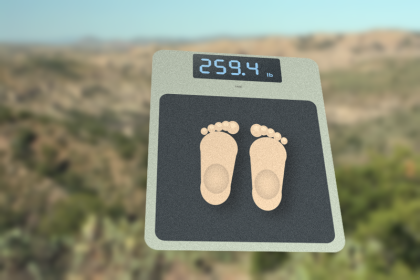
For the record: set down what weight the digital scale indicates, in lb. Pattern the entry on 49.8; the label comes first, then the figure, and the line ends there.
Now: 259.4
